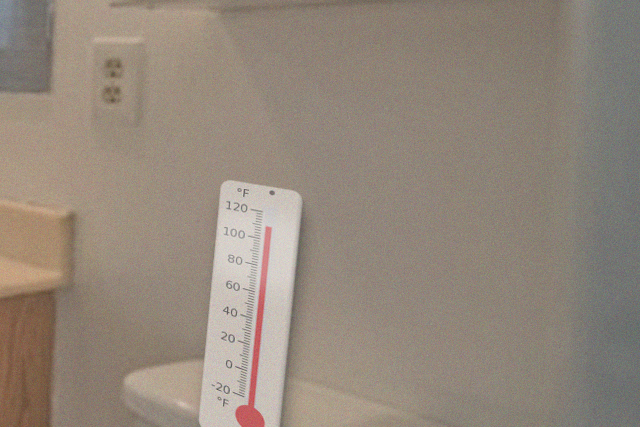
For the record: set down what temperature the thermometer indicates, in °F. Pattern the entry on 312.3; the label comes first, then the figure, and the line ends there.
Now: 110
